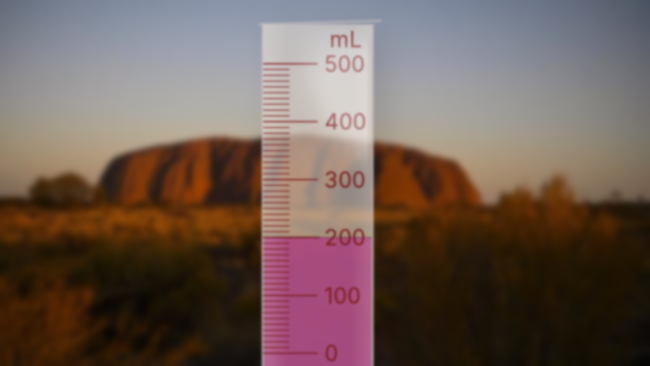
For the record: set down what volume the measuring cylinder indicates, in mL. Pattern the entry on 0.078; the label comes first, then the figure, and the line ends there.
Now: 200
